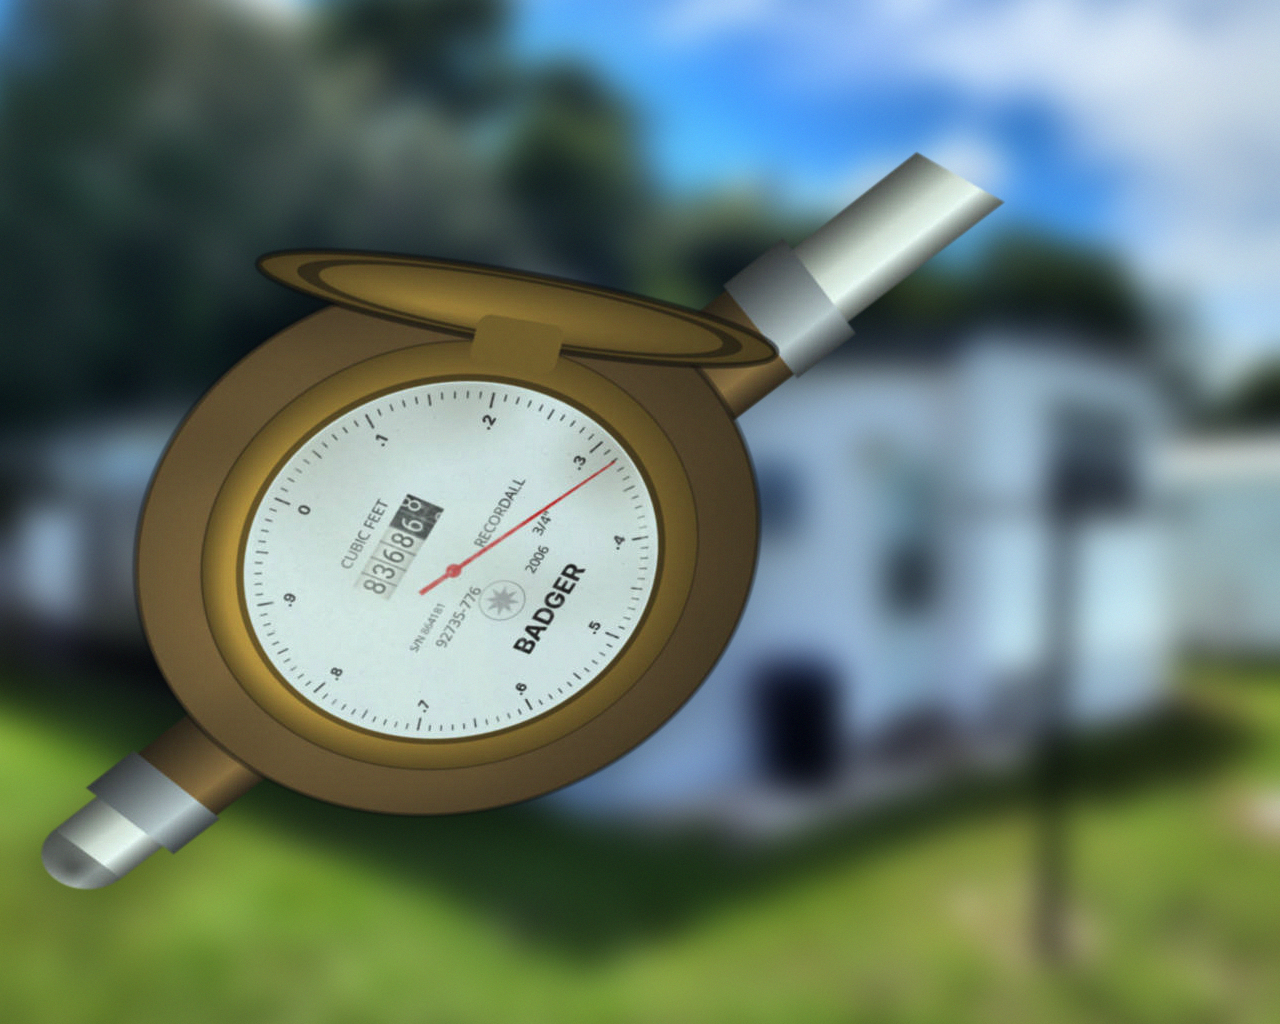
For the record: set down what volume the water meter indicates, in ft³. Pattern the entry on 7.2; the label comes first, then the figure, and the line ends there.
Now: 836868.32
